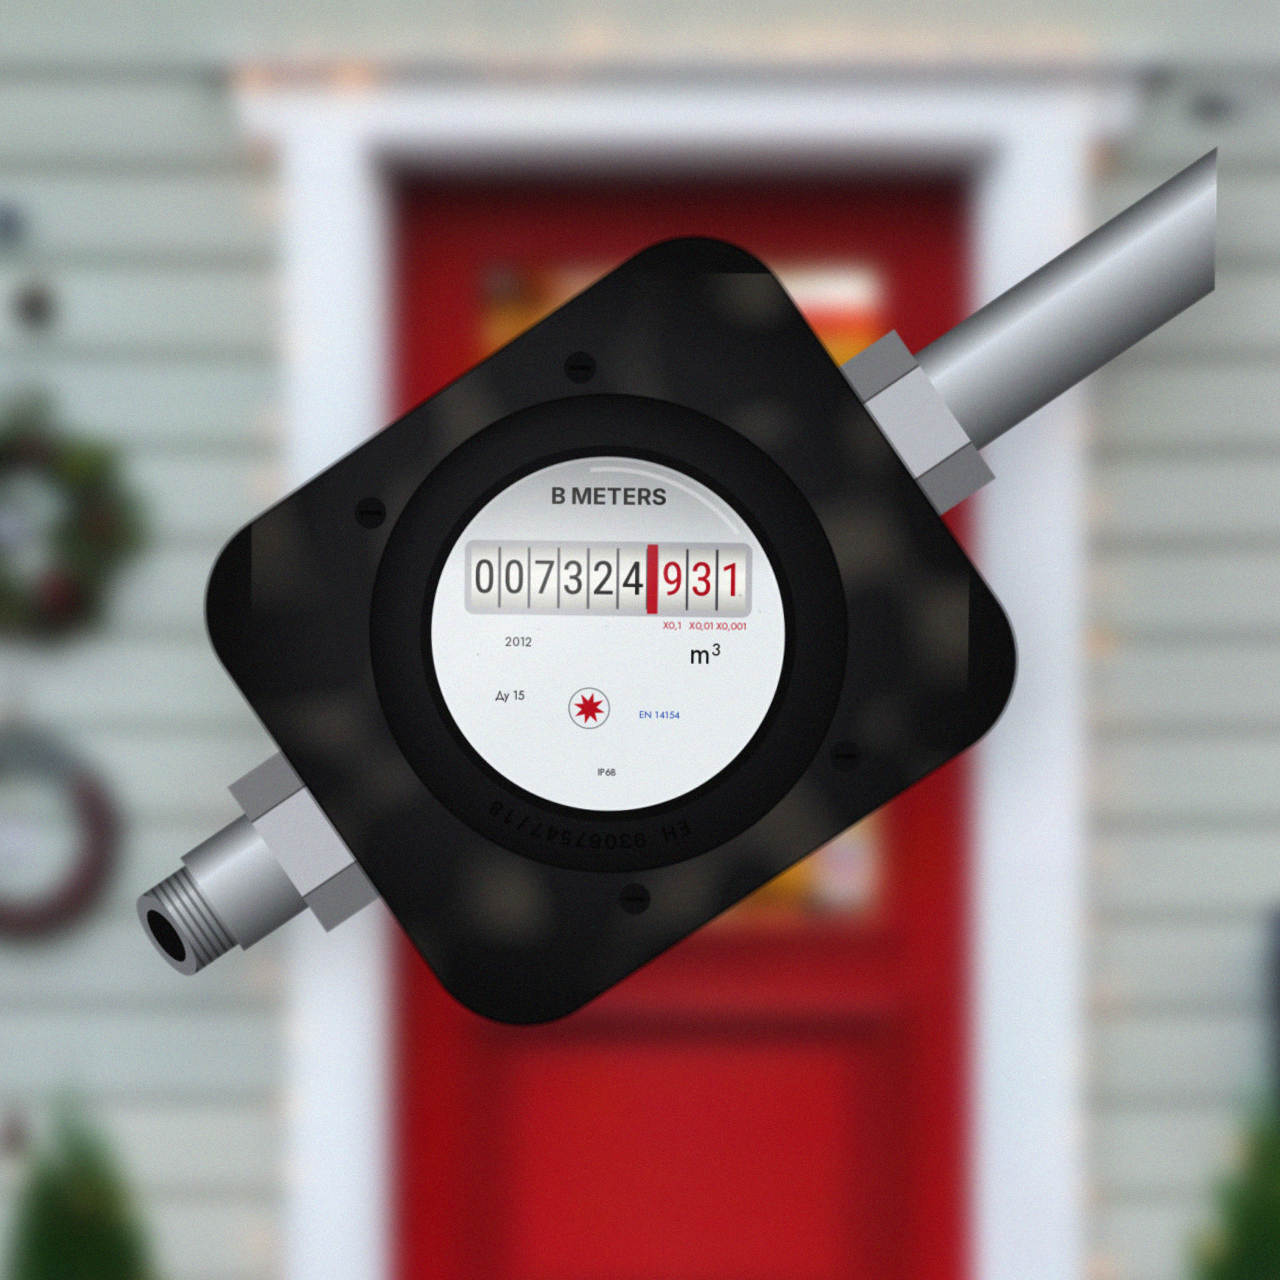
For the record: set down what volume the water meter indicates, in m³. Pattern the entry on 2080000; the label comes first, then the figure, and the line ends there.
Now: 7324.931
